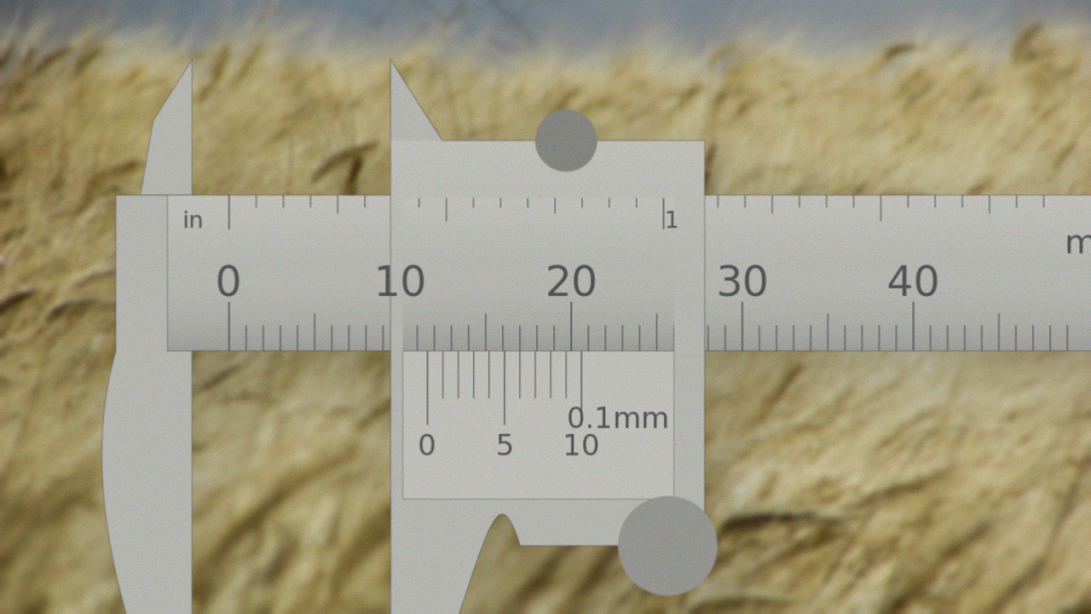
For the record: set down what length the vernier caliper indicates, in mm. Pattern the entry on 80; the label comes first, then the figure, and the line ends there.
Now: 11.6
